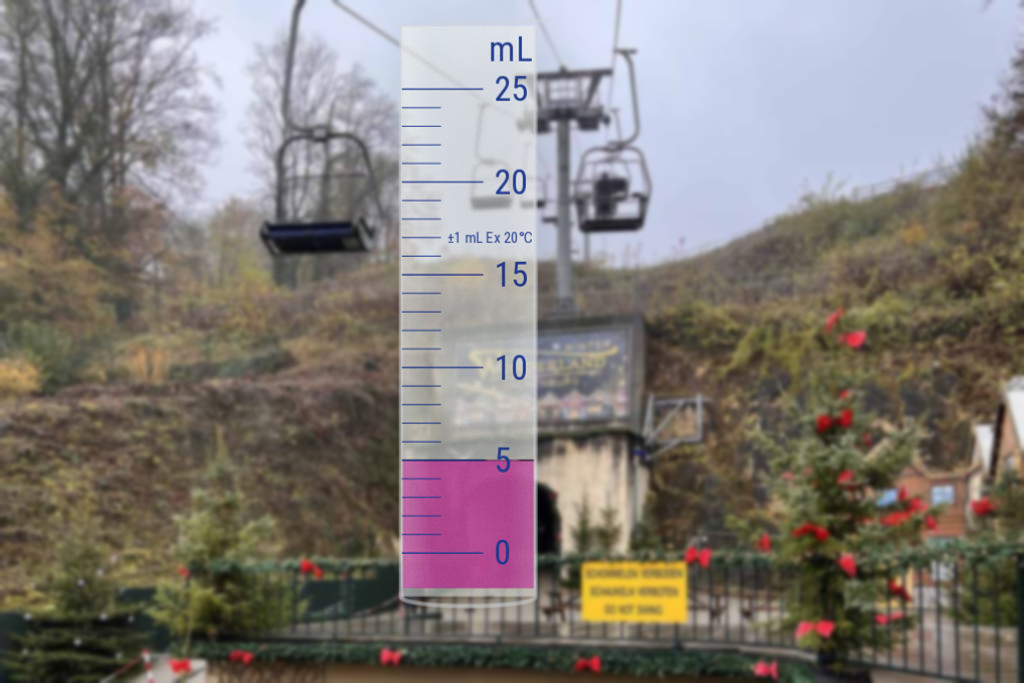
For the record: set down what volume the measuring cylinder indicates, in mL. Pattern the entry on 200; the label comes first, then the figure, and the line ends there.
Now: 5
